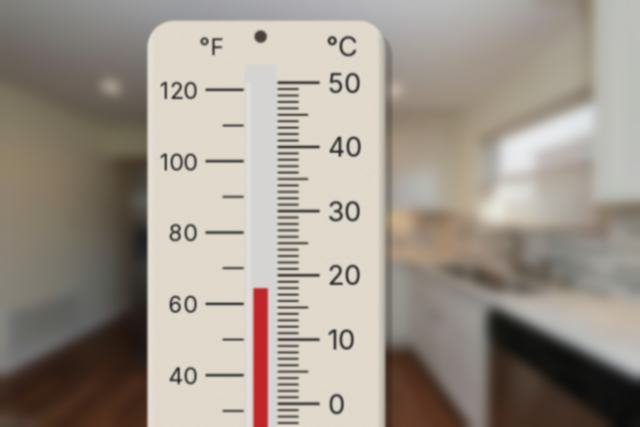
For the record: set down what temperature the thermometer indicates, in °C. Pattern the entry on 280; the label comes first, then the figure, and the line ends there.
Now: 18
